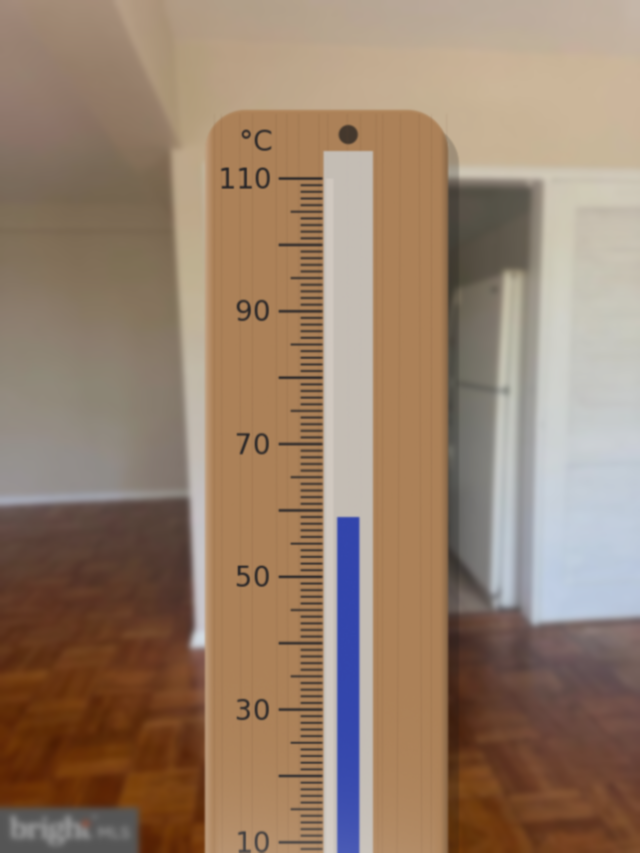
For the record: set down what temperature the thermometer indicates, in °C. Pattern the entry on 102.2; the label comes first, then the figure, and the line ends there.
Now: 59
